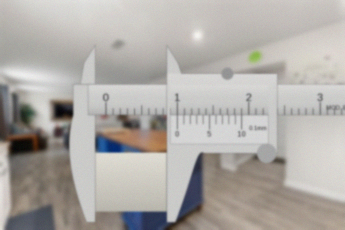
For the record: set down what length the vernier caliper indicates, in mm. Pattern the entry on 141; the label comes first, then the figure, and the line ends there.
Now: 10.0
